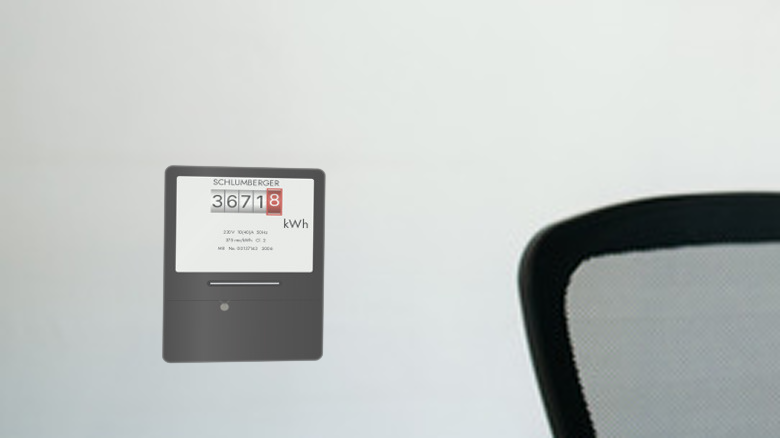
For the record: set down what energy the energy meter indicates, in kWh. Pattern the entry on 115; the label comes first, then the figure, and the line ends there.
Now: 3671.8
